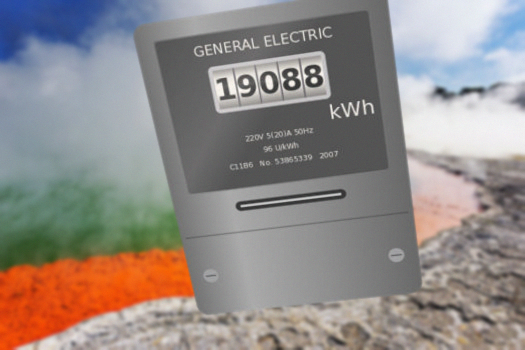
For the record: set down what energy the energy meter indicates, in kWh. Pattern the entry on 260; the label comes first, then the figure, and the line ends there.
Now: 19088
